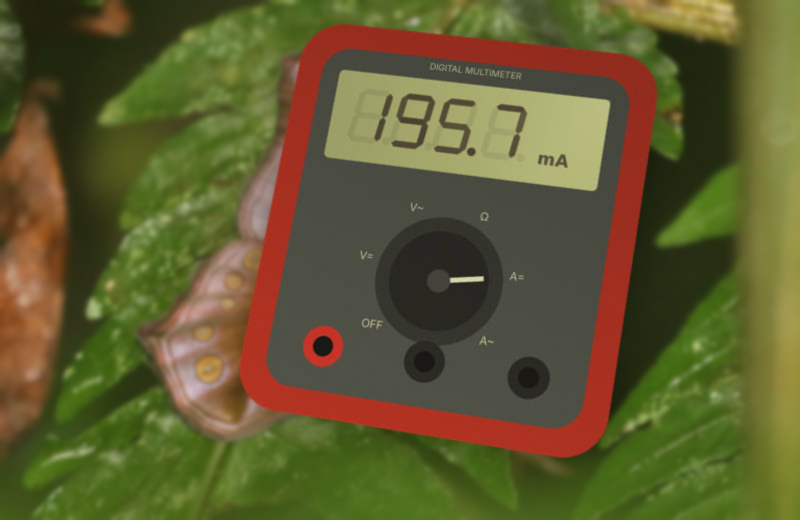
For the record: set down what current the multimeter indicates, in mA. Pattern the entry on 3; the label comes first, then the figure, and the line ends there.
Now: 195.7
